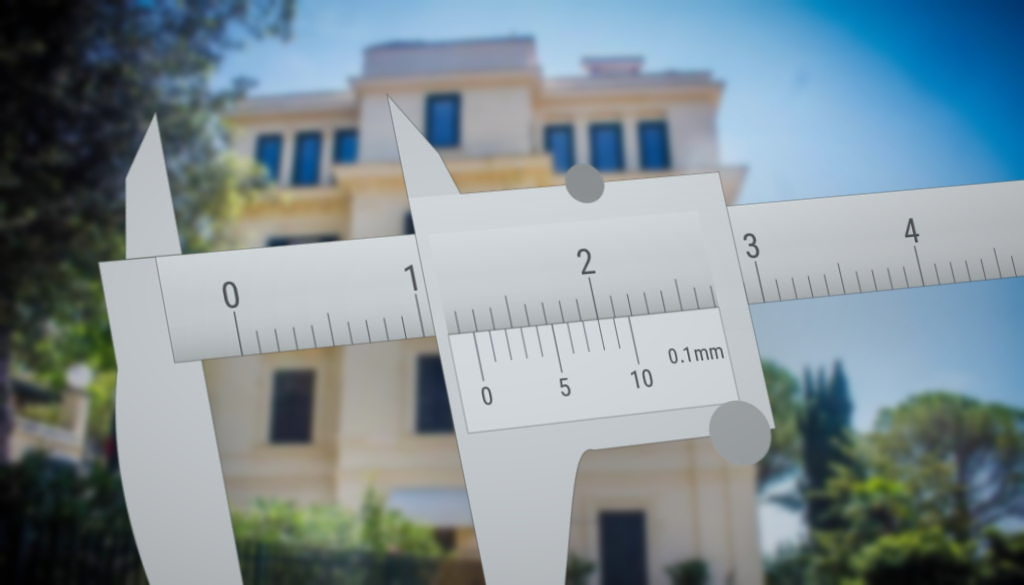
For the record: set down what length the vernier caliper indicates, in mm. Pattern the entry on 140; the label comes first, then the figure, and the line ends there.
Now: 12.8
